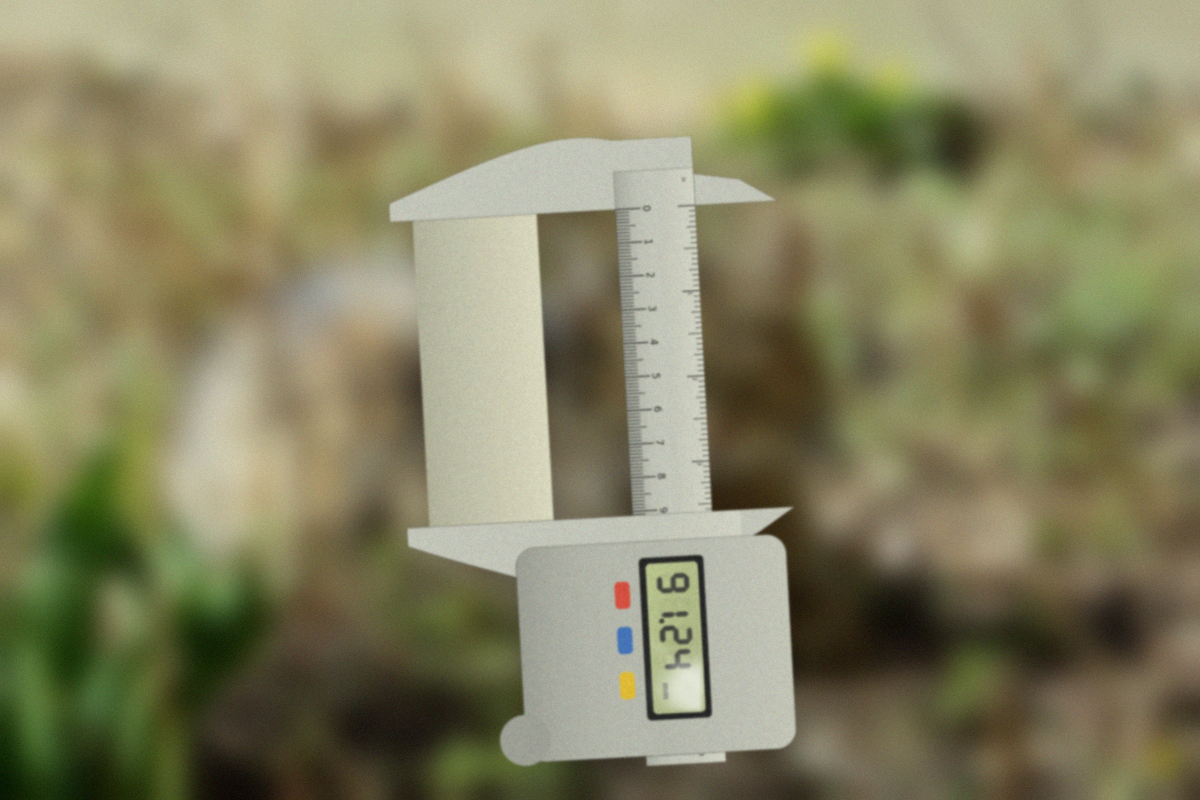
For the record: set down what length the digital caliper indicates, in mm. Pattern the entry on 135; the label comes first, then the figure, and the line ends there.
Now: 91.24
